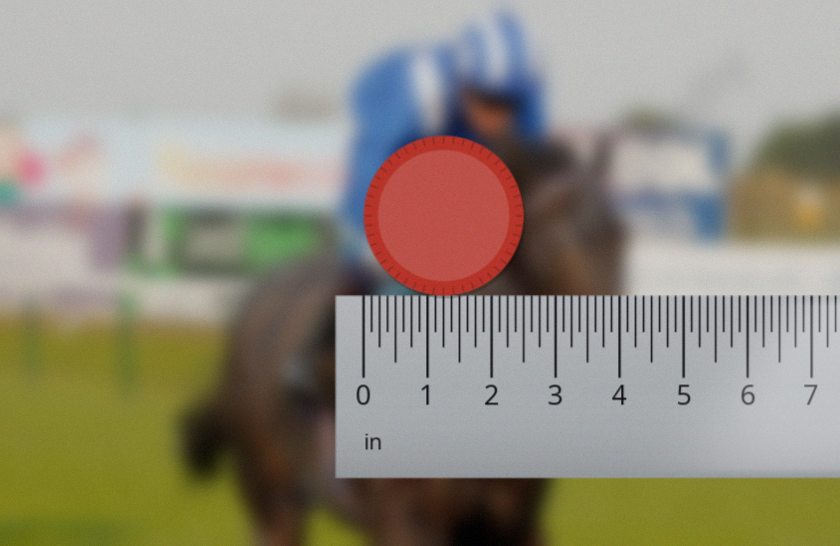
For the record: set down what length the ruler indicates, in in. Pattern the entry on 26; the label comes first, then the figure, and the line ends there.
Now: 2.5
